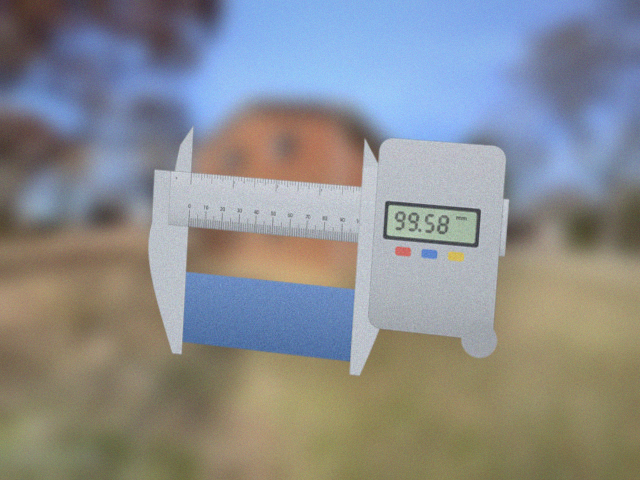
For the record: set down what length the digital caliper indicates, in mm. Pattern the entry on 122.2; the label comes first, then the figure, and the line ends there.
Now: 99.58
